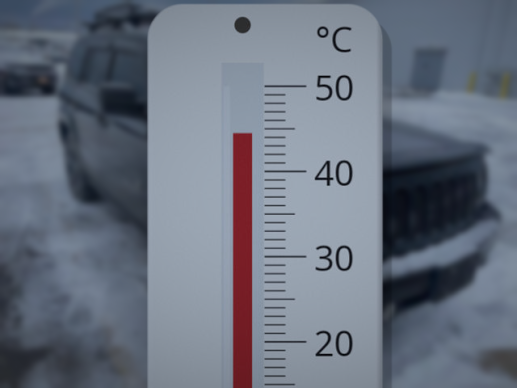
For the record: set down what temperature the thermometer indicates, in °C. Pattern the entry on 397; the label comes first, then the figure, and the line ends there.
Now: 44.5
